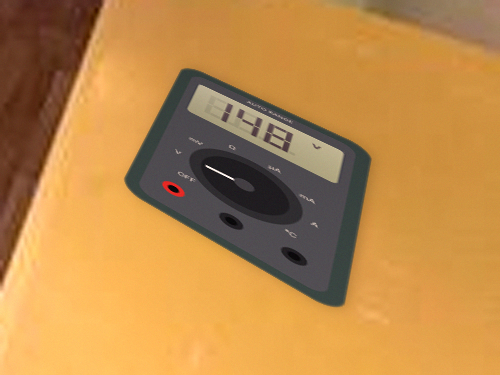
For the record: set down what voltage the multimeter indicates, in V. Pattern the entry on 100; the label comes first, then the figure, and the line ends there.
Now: 148
